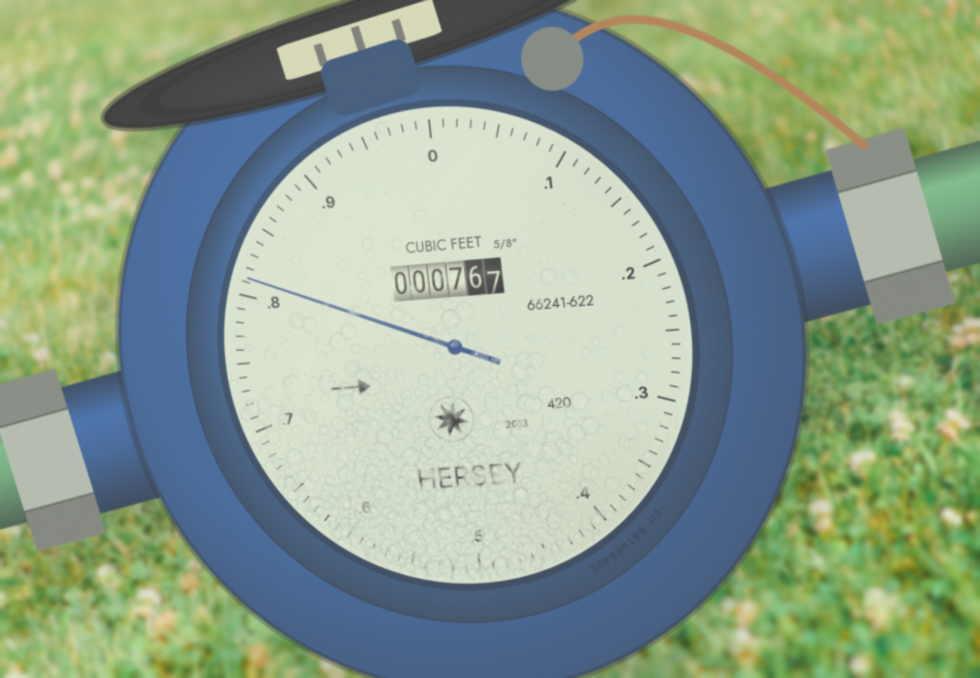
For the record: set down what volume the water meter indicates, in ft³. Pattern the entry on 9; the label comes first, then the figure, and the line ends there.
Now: 766.81
